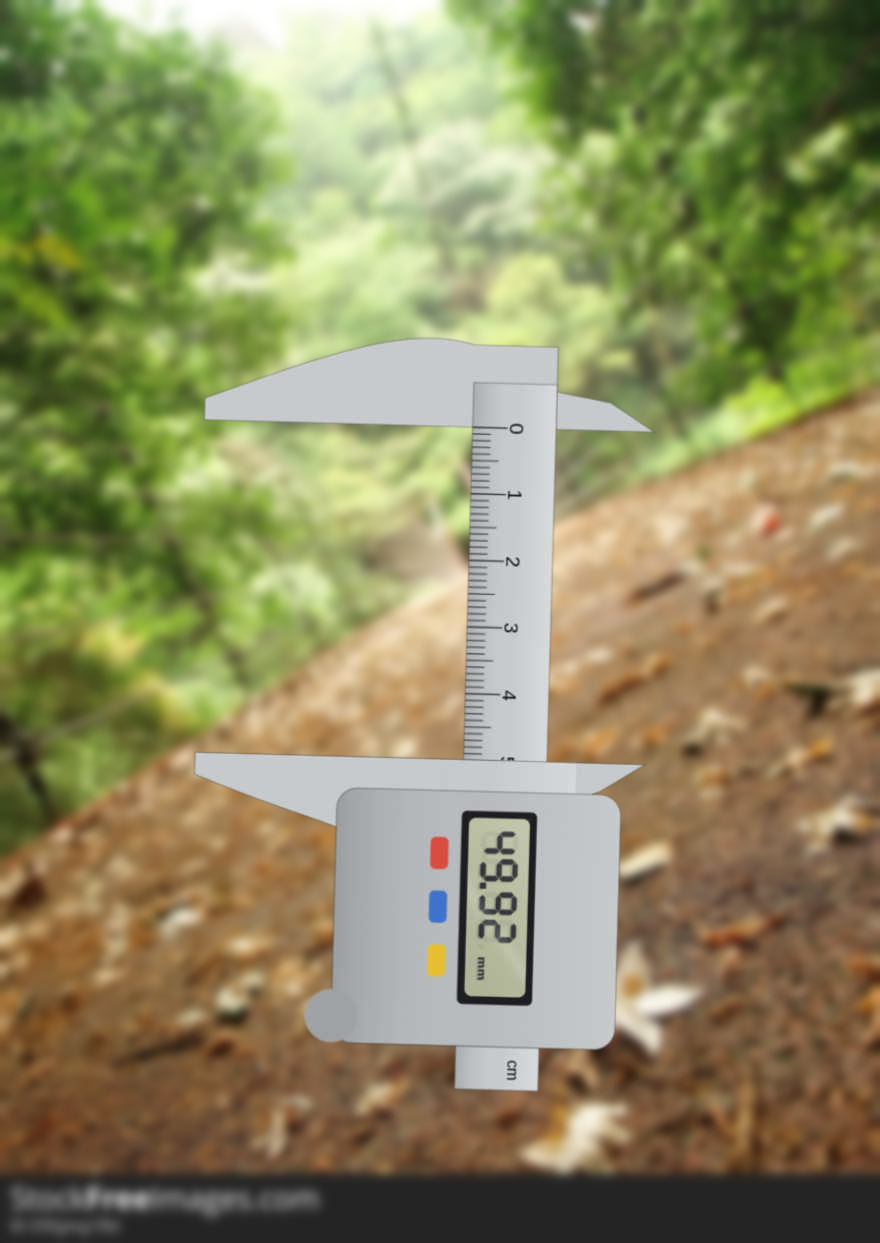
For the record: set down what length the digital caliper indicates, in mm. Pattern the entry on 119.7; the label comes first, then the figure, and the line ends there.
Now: 49.92
